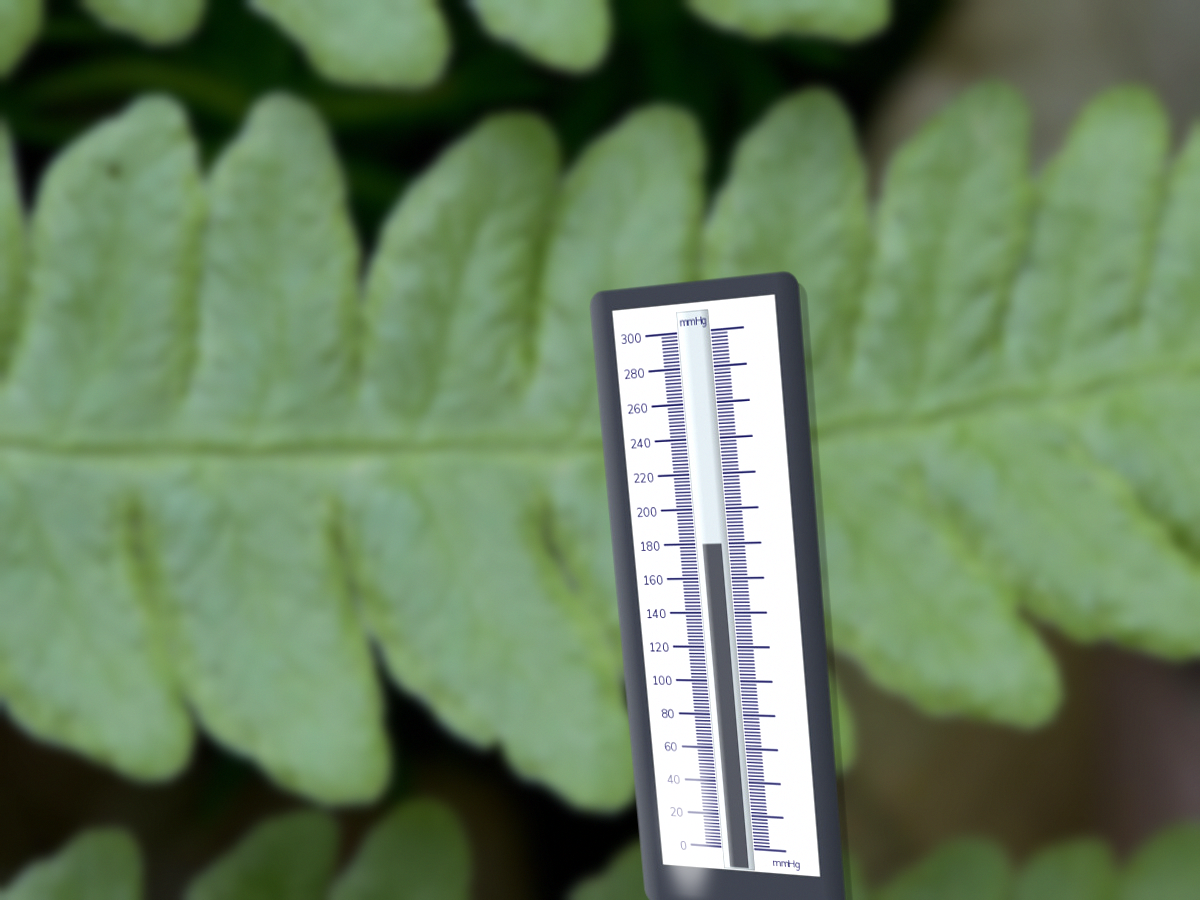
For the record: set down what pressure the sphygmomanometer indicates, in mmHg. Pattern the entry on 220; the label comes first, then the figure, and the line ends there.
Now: 180
